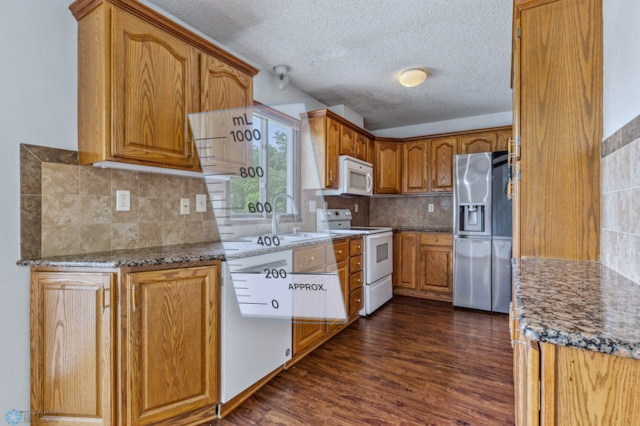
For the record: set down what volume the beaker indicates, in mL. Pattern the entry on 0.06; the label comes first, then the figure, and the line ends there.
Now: 200
